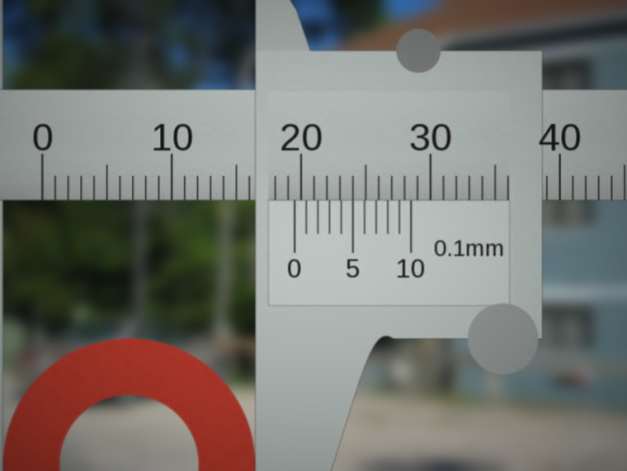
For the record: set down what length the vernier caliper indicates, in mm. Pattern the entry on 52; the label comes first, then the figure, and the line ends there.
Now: 19.5
